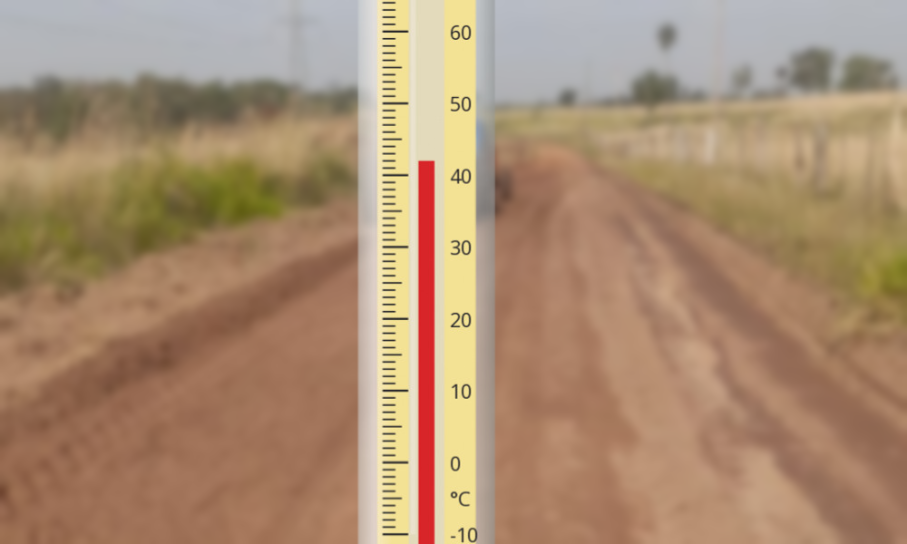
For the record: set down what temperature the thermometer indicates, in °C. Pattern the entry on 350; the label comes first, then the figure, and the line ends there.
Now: 42
